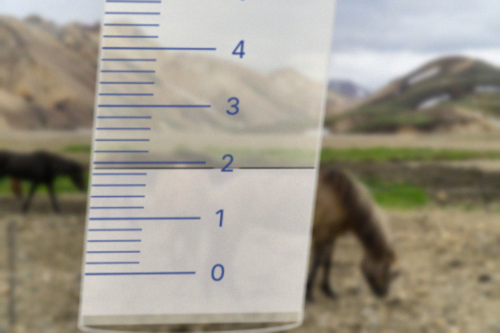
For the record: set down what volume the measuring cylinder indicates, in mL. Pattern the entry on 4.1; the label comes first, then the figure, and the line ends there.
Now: 1.9
